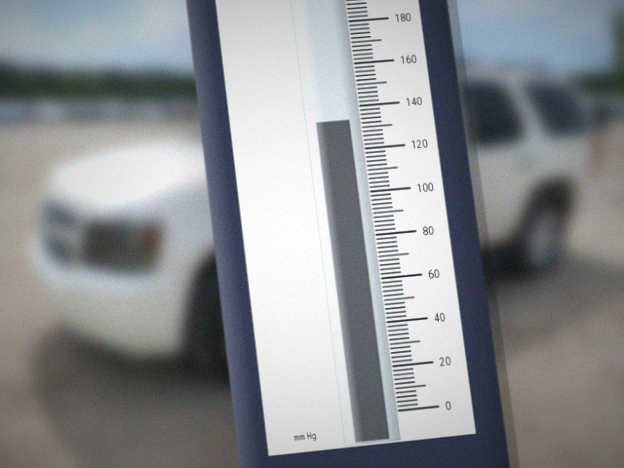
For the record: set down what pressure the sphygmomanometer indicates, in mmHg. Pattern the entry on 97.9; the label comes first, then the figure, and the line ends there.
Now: 134
